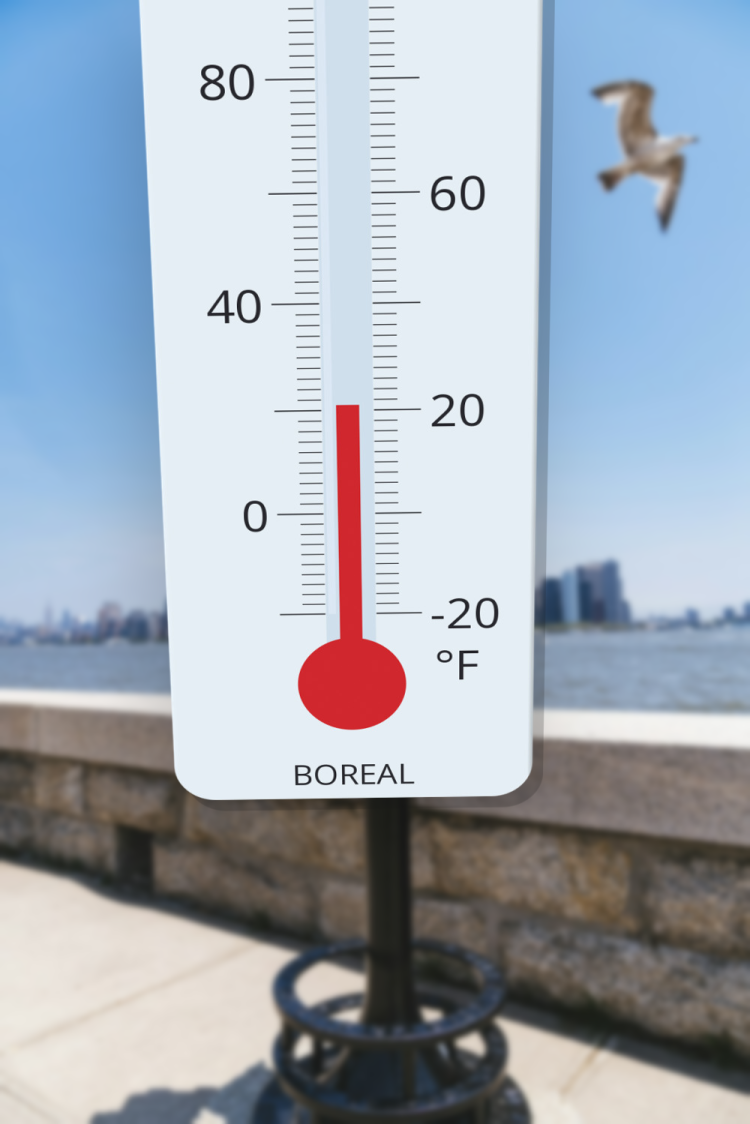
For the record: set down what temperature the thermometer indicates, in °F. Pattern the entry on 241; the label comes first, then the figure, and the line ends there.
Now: 21
